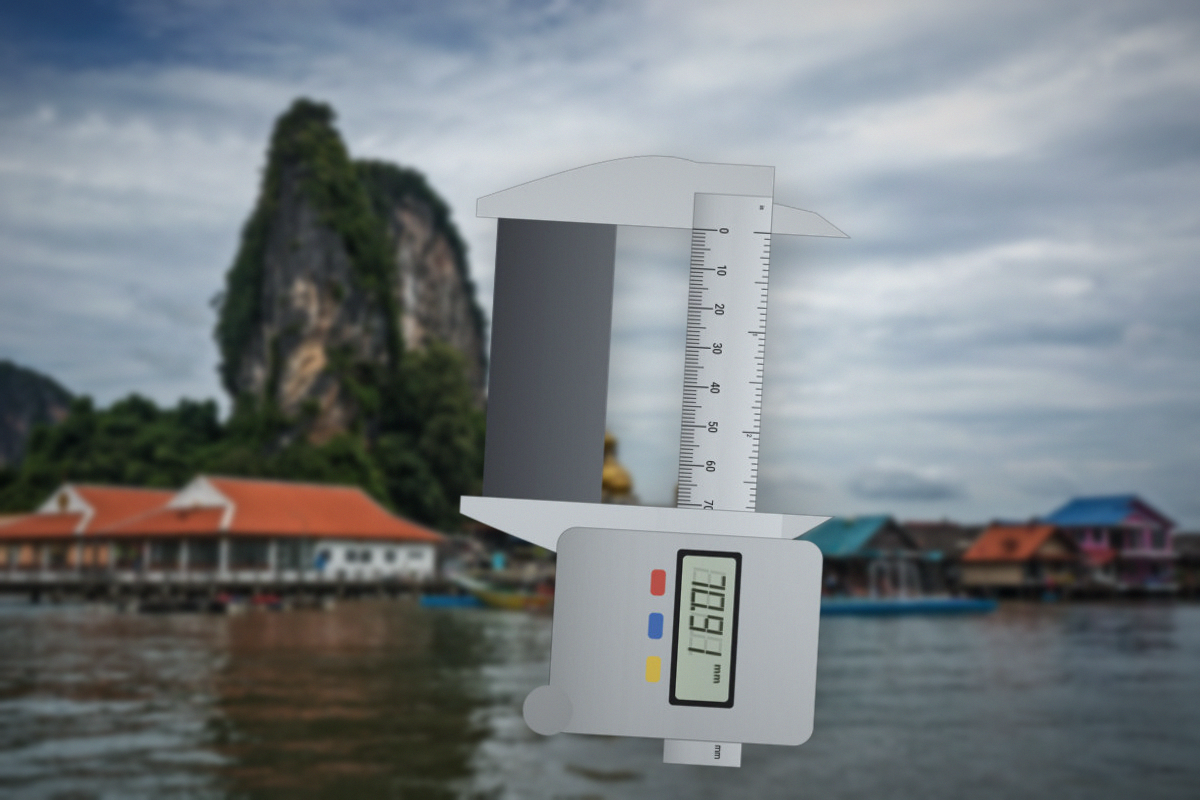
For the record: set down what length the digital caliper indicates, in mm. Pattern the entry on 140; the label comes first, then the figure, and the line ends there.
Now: 70.91
